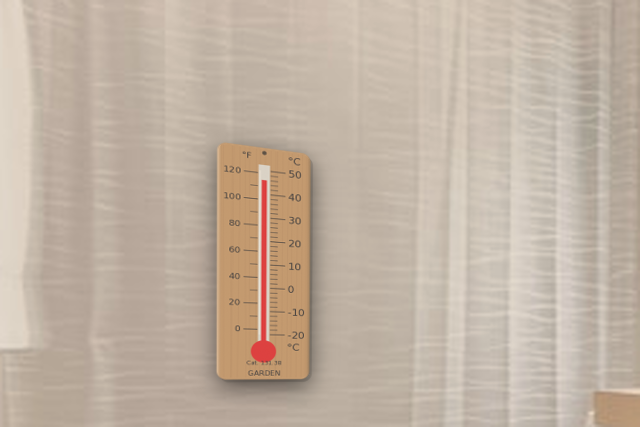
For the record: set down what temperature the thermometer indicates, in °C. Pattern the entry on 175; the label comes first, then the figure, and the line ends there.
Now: 46
